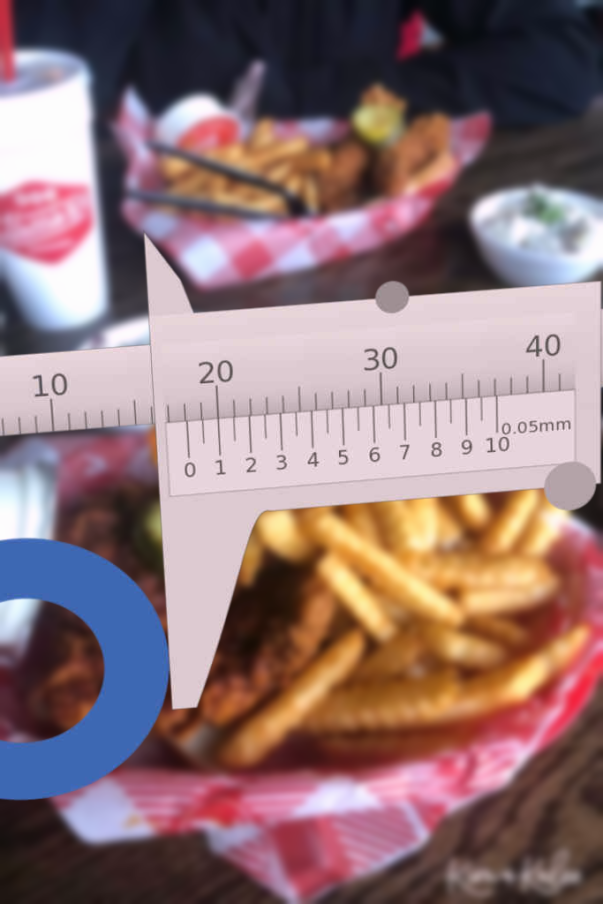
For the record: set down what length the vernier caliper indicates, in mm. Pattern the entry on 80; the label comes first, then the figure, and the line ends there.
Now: 18.1
